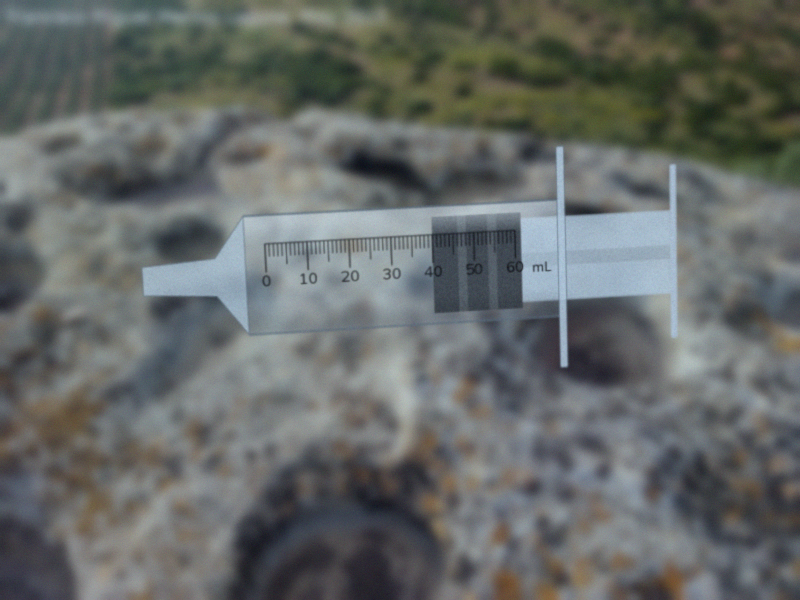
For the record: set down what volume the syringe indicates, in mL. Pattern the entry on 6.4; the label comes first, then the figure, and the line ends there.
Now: 40
